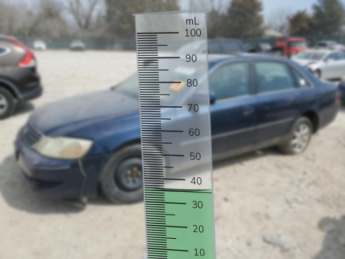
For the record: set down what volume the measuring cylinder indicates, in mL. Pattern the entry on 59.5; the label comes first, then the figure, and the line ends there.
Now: 35
